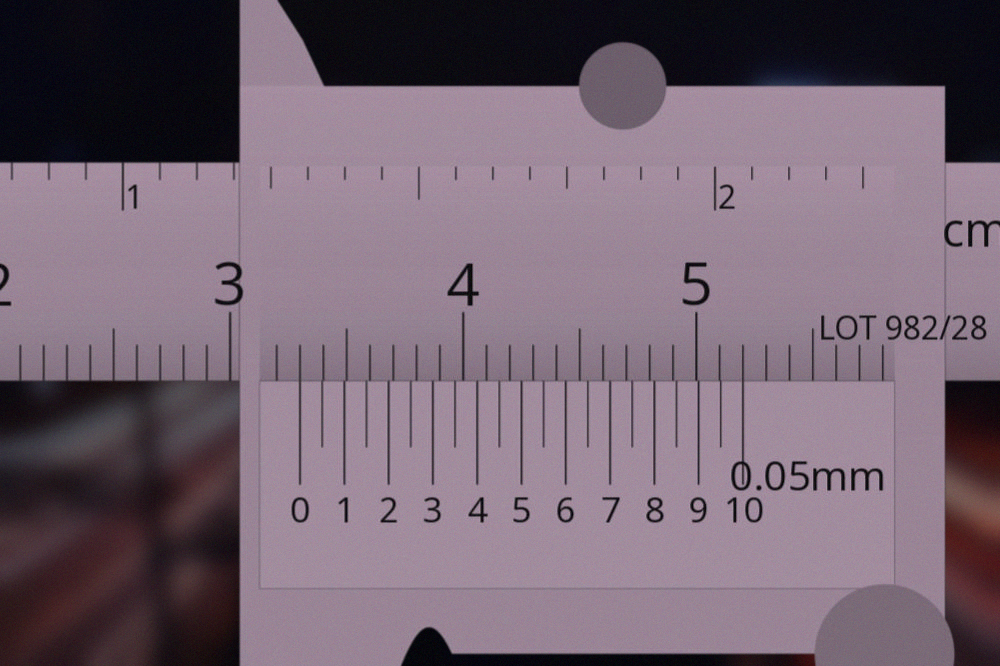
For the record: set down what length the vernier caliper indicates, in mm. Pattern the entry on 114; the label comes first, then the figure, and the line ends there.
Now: 33.0
